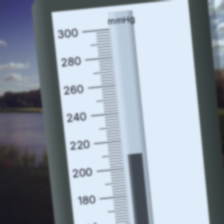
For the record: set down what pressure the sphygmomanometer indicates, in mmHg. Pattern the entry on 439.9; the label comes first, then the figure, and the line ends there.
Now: 210
